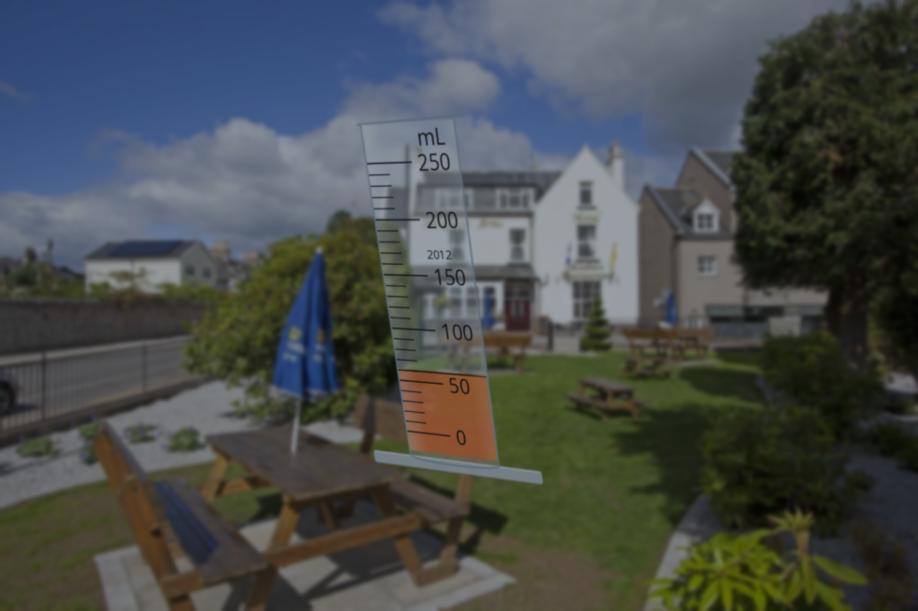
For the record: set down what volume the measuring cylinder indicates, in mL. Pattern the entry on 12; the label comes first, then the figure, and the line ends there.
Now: 60
